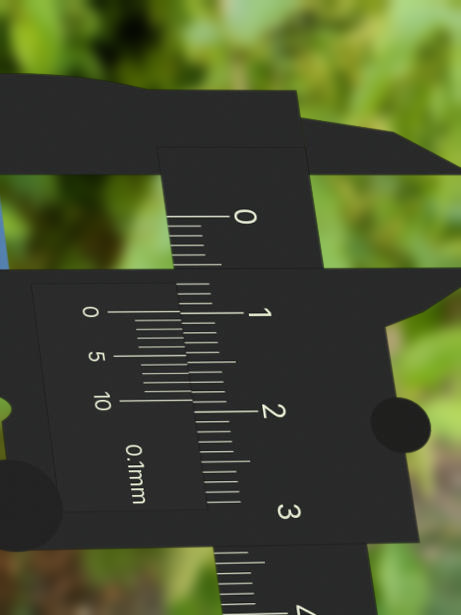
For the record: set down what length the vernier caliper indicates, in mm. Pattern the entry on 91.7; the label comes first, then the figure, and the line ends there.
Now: 9.8
